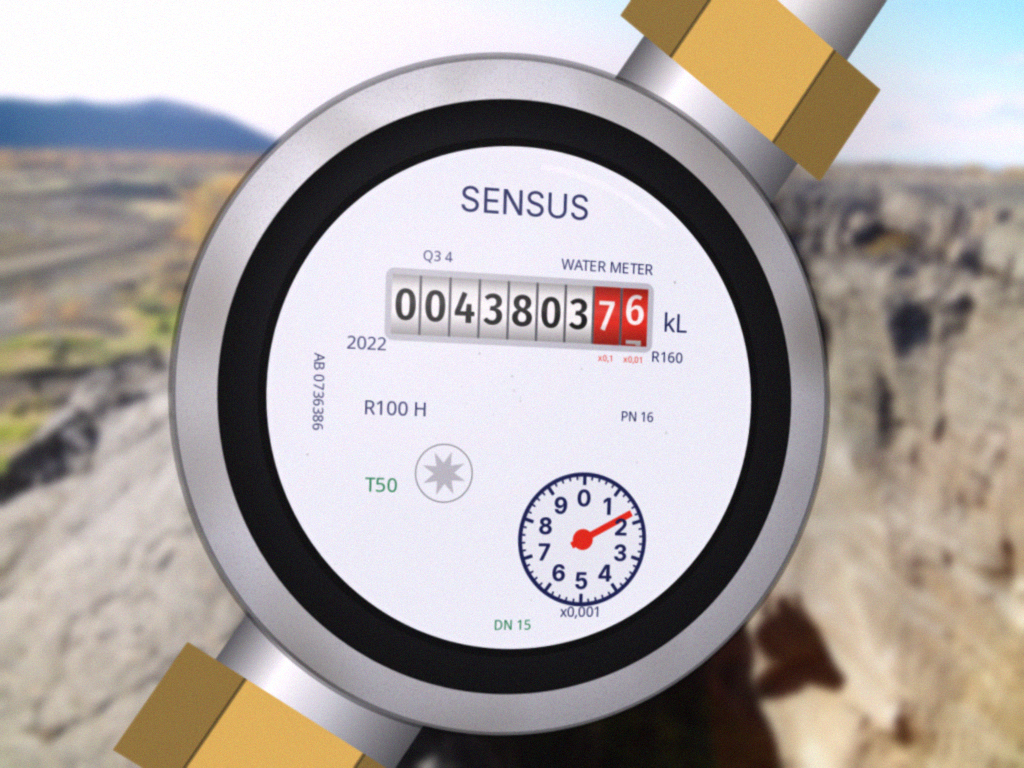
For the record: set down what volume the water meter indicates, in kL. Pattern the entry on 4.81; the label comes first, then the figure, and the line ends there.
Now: 43803.761
